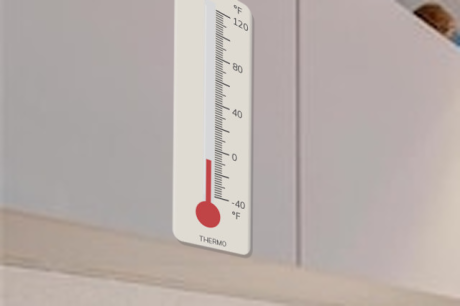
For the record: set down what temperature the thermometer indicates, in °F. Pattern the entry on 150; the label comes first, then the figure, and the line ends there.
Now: -10
